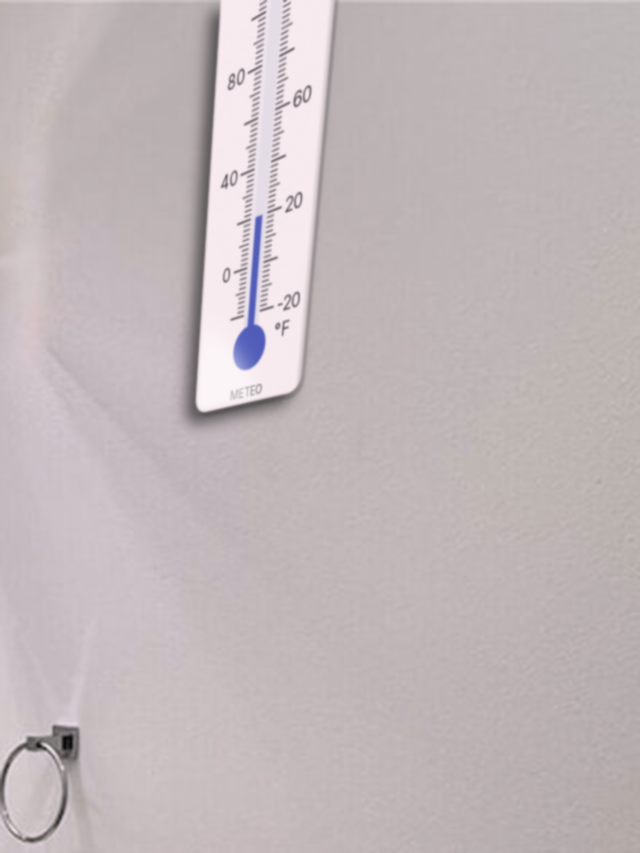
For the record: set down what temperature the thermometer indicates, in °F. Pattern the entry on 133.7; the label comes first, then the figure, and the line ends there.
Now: 20
